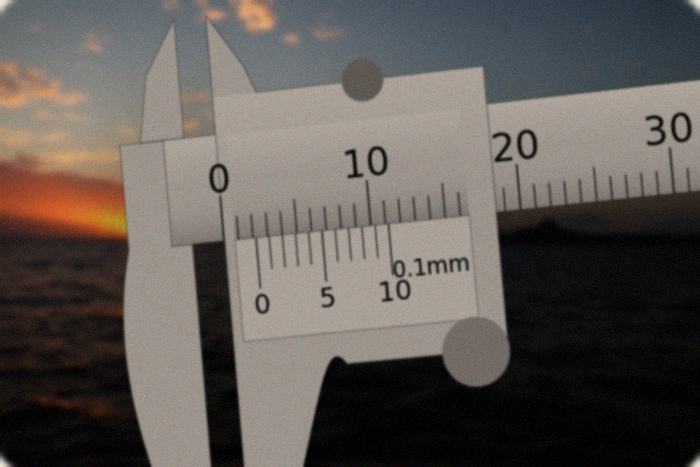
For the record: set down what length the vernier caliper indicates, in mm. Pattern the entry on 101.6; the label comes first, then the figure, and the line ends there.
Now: 2.2
